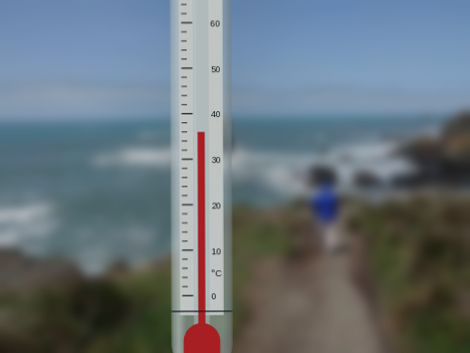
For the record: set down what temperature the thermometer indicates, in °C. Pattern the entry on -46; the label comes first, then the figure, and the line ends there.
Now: 36
